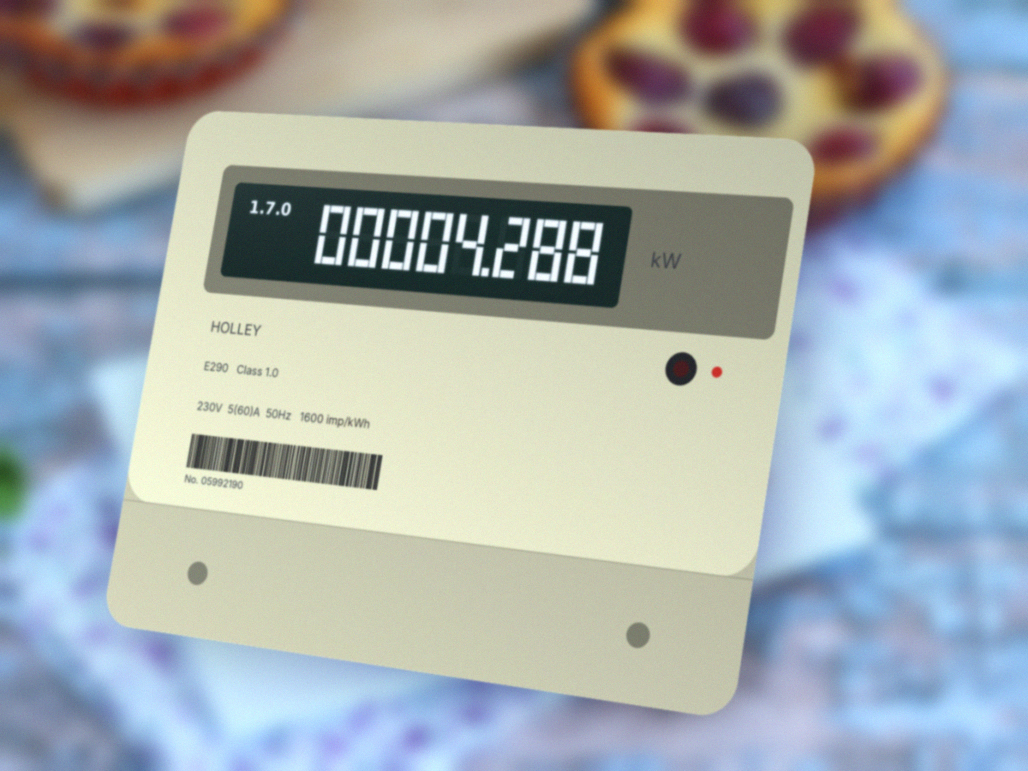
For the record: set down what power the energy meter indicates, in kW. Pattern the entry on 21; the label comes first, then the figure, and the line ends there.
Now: 4.288
